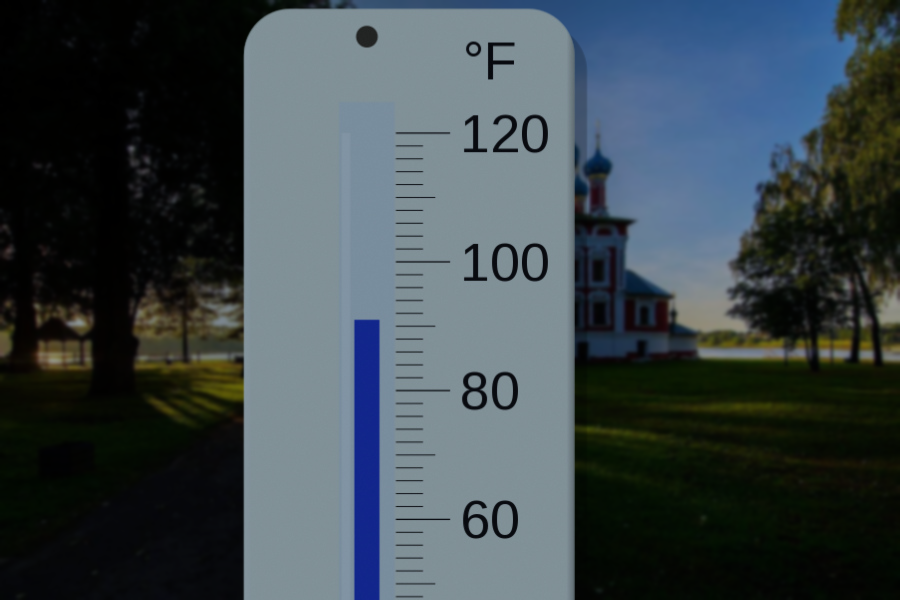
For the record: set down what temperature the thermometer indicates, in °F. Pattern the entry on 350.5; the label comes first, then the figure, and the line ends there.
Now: 91
